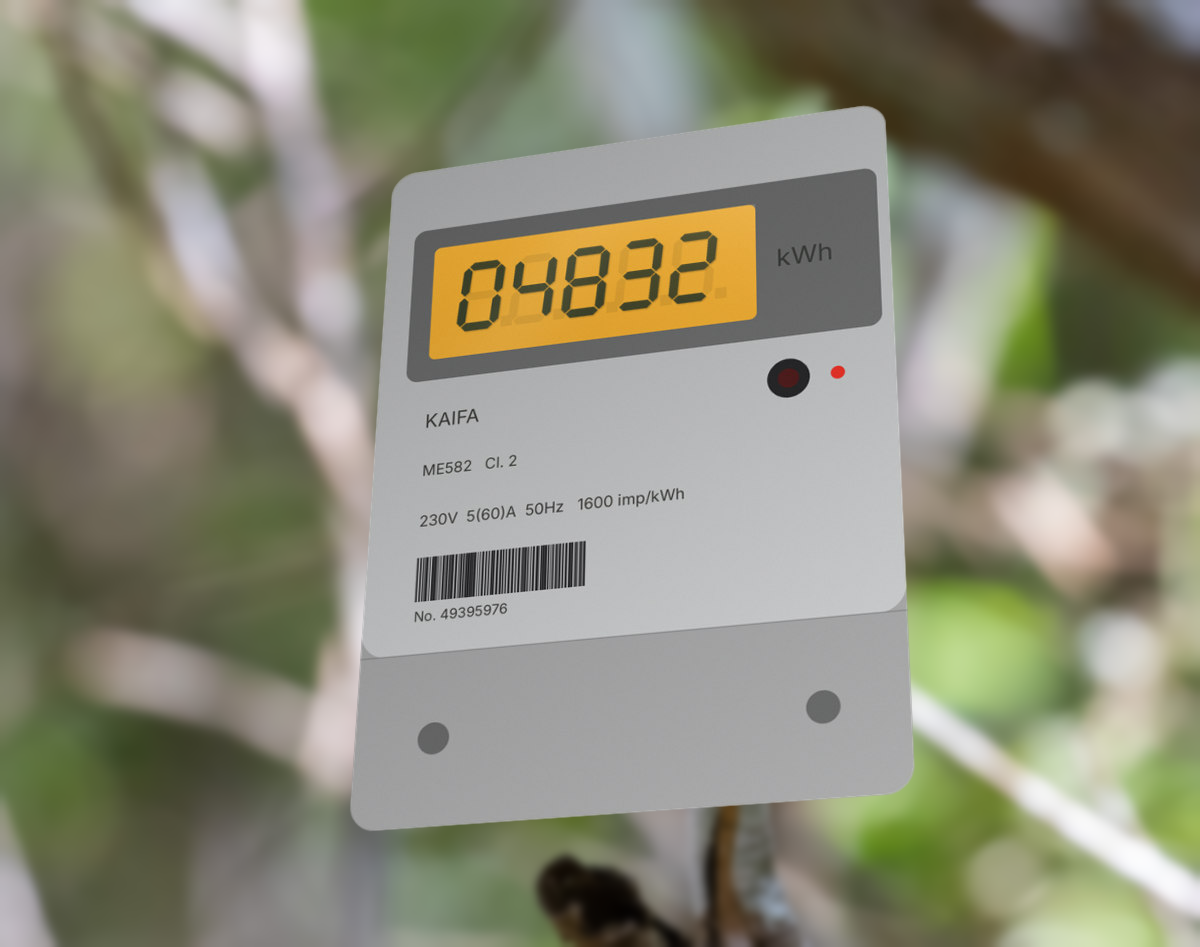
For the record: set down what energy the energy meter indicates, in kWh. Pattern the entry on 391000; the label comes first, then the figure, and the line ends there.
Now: 4832
